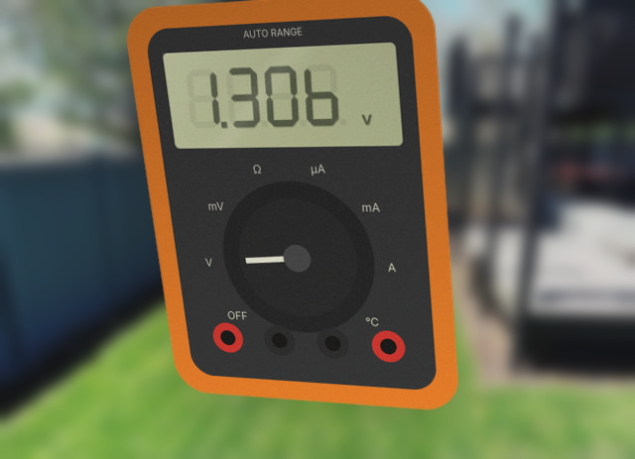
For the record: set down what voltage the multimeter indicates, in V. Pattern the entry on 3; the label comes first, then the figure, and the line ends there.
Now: 1.306
